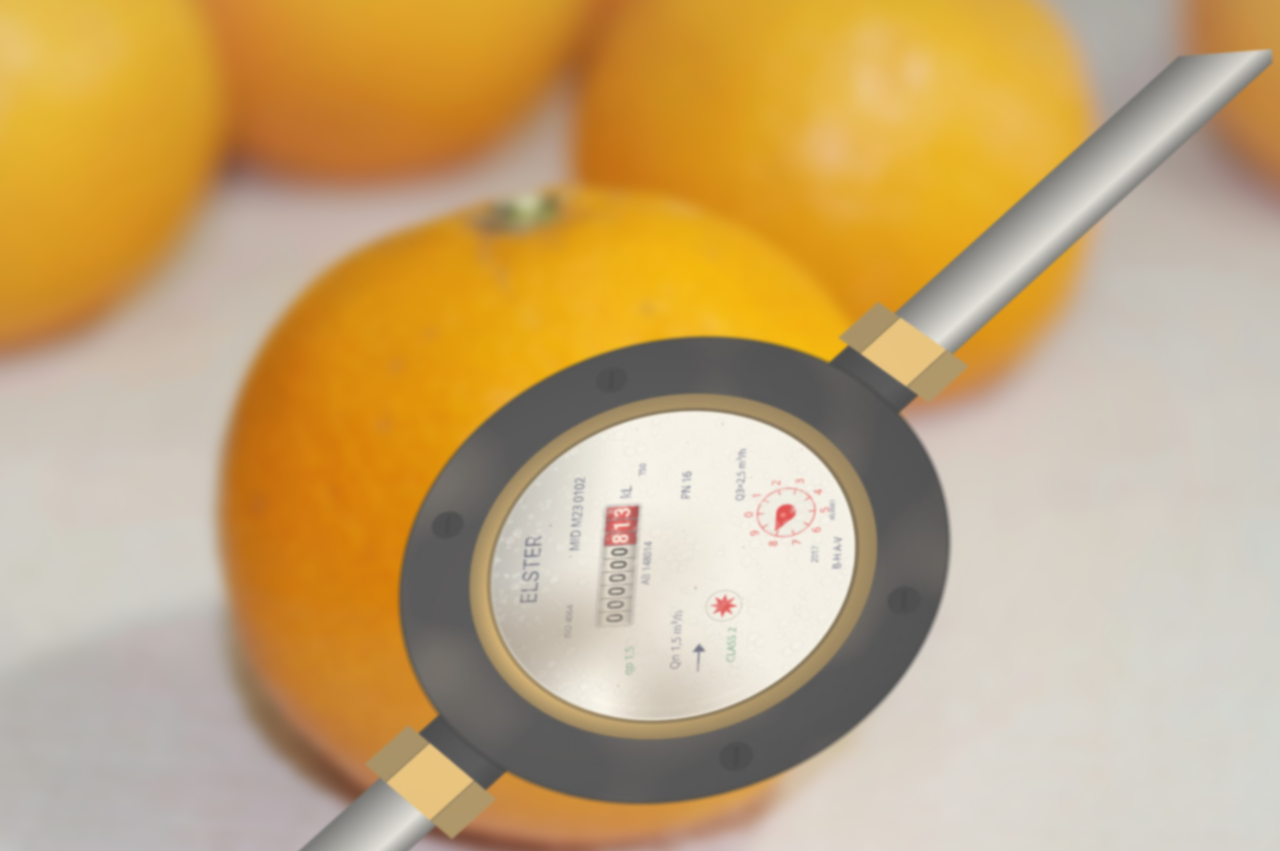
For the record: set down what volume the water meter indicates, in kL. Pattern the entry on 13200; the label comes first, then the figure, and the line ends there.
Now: 0.8138
